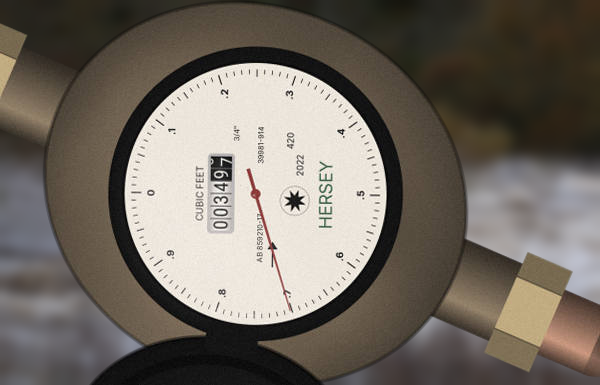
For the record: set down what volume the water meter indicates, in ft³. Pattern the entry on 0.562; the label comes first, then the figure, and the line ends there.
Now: 3496.70
